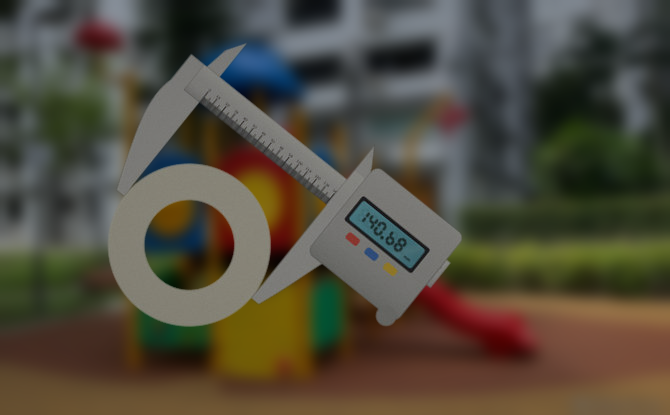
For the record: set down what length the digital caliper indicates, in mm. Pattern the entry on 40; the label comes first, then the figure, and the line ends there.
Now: 140.68
